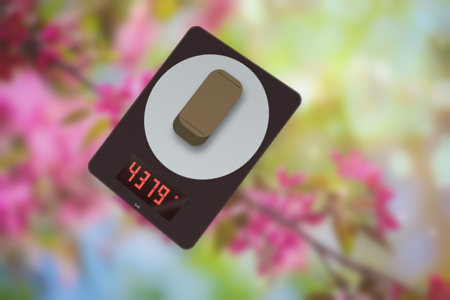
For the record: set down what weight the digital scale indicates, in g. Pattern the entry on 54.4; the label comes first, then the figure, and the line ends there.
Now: 4379
